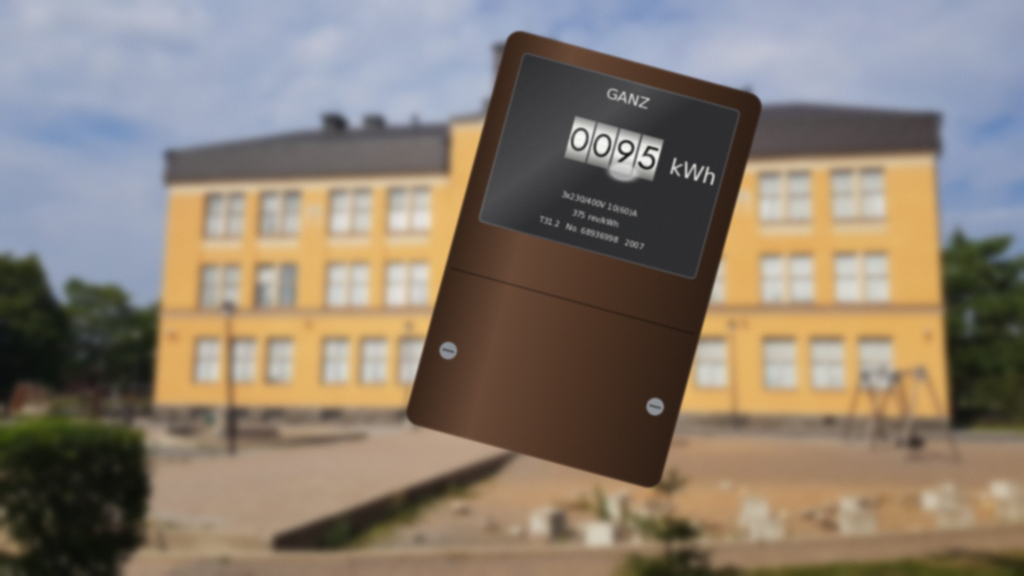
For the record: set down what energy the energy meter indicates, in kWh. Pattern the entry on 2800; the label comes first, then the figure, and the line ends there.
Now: 95
